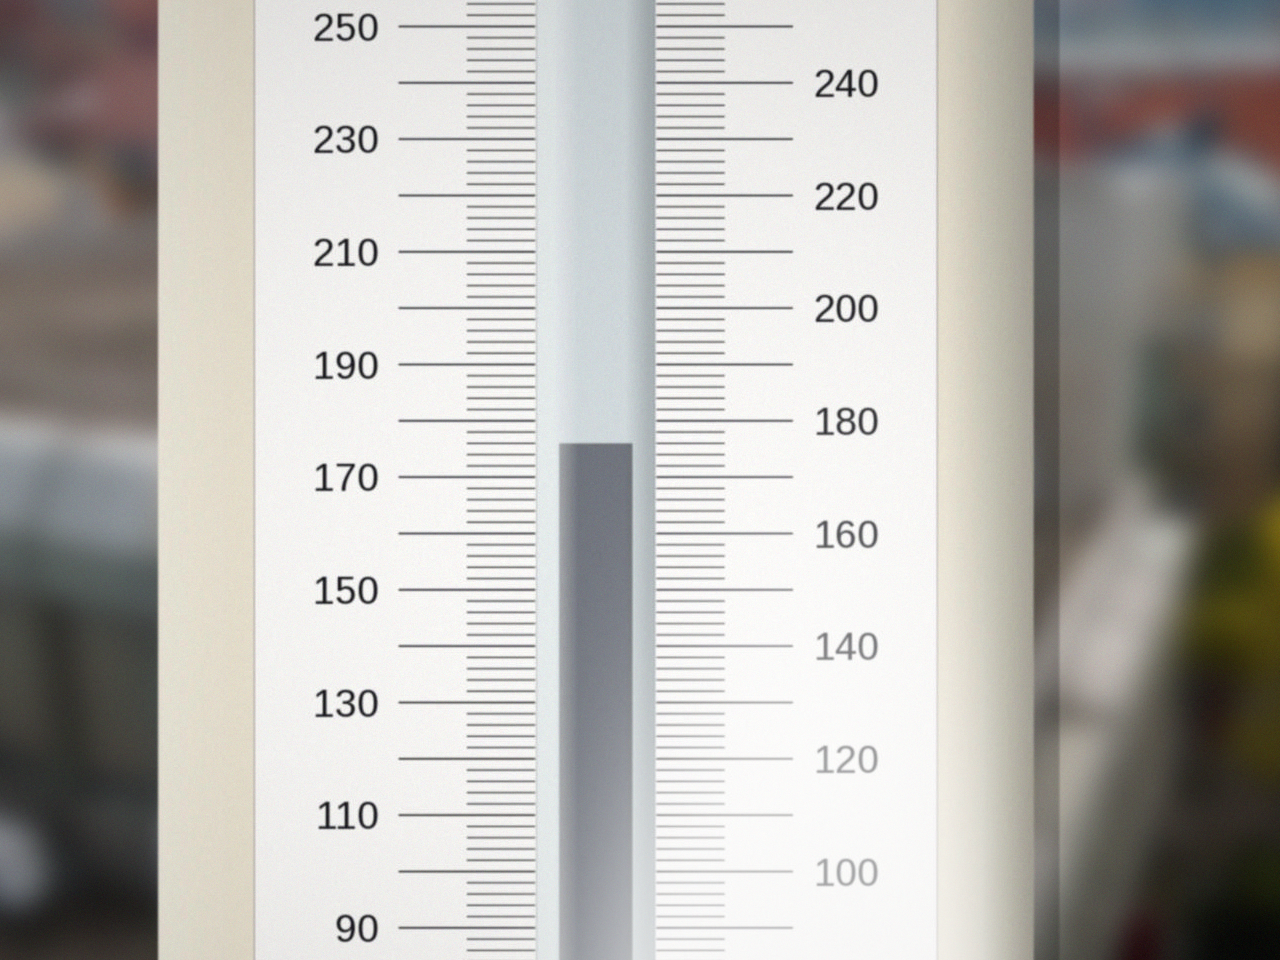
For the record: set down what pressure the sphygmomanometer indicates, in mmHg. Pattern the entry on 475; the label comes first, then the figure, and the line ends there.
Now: 176
